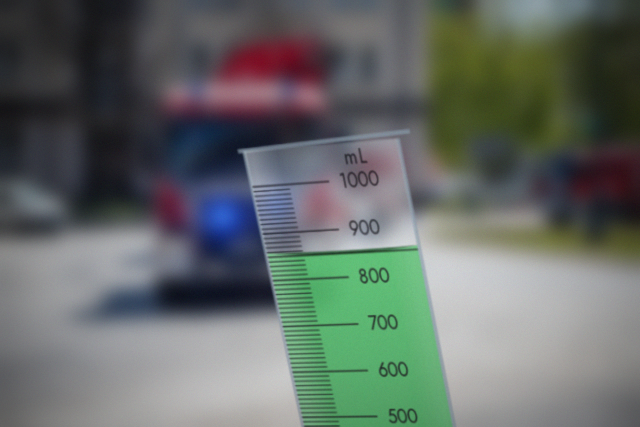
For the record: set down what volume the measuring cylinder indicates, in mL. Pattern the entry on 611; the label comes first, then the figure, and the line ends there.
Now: 850
